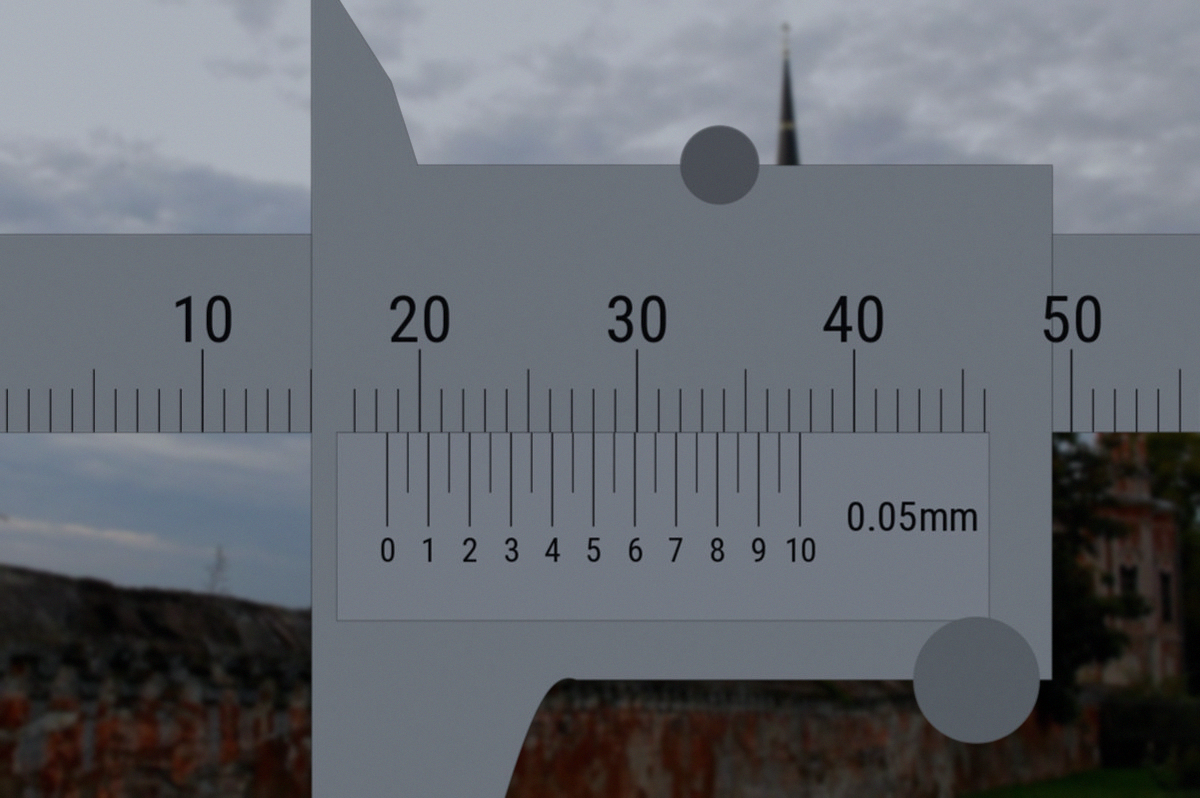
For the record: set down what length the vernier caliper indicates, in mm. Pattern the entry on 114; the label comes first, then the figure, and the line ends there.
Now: 18.5
